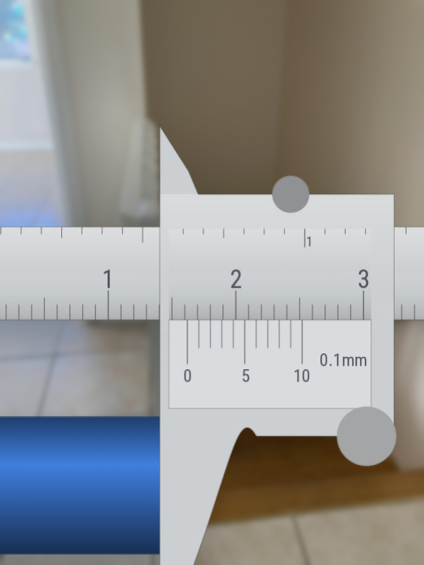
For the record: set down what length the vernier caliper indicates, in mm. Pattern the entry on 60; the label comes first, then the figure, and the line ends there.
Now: 16.2
